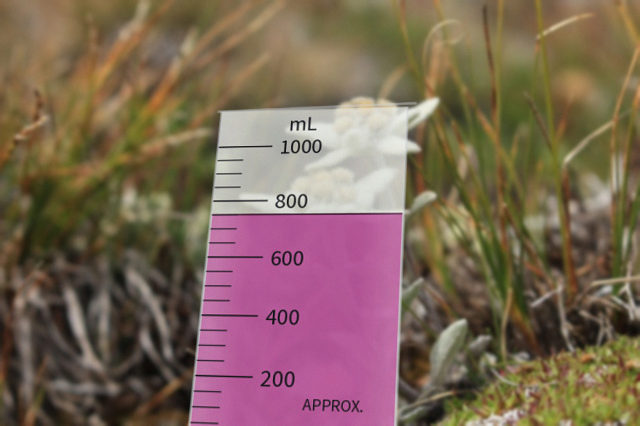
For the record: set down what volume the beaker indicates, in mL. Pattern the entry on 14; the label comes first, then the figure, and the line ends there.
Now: 750
